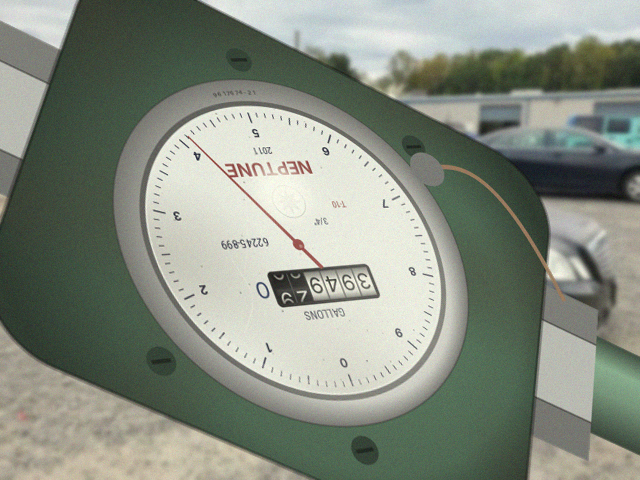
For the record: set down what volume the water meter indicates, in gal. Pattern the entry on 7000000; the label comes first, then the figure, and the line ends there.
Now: 3949294.1
